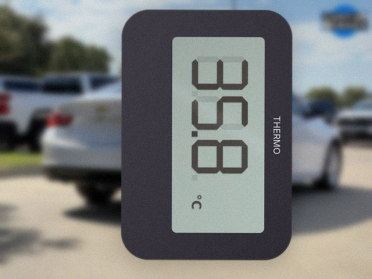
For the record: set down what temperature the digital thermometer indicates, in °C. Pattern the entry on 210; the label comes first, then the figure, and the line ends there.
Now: 35.8
